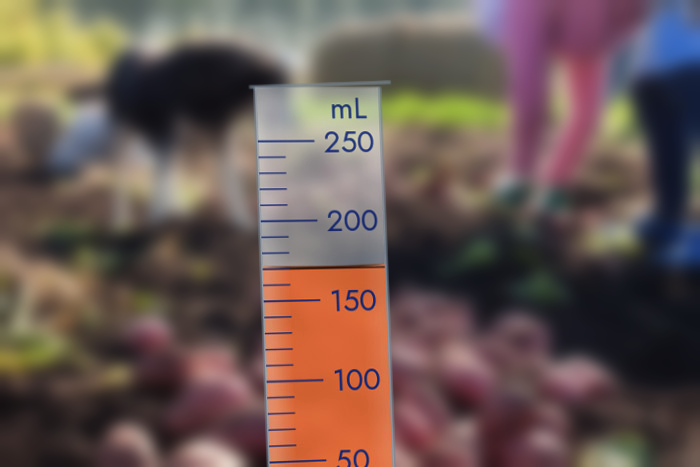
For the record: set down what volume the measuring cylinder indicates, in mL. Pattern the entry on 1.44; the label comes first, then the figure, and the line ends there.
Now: 170
